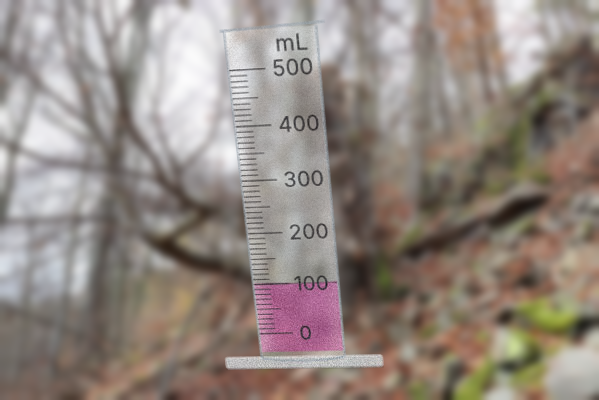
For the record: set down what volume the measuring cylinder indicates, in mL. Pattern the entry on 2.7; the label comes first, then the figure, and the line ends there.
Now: 100
